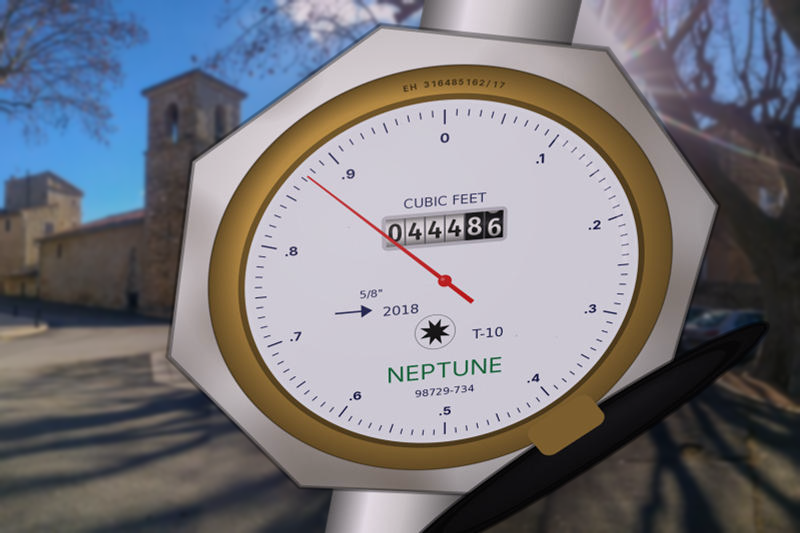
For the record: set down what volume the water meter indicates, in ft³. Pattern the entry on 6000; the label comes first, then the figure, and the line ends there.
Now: 44485.87
